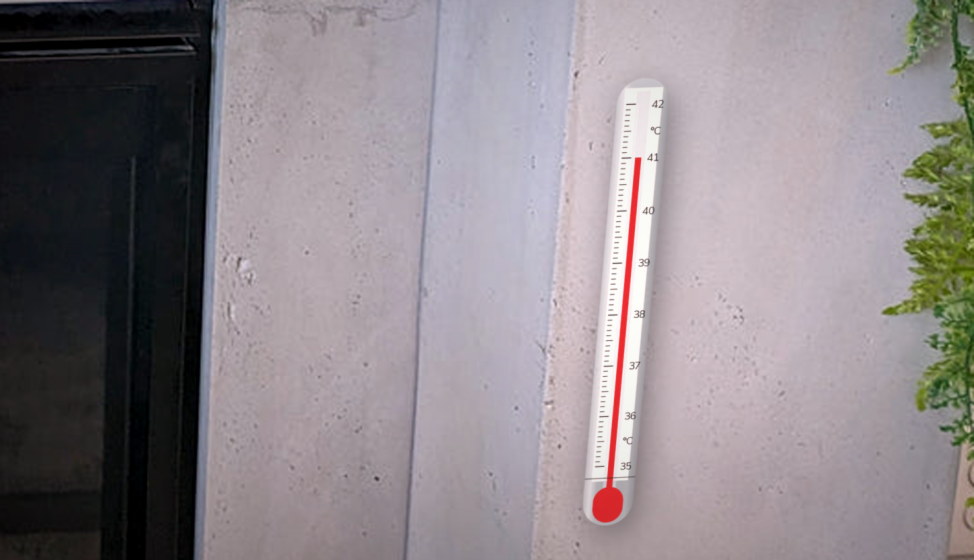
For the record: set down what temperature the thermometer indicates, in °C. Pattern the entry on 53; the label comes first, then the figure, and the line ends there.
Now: 41
